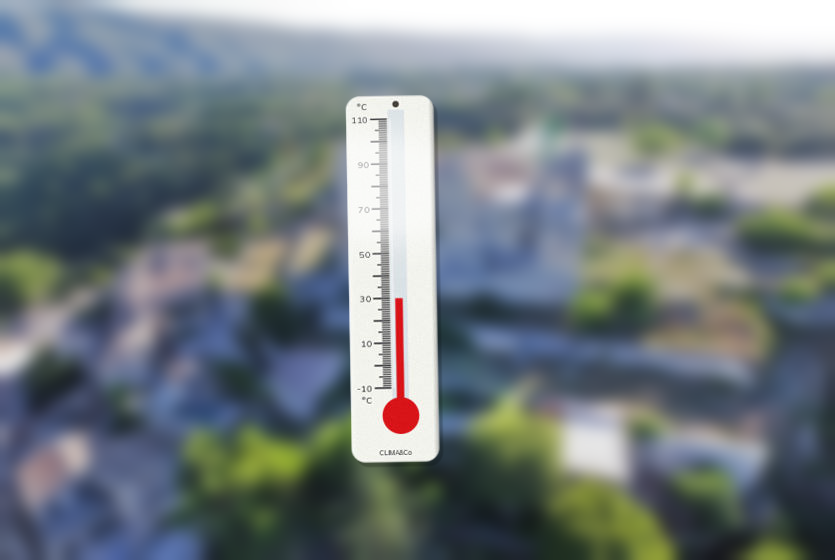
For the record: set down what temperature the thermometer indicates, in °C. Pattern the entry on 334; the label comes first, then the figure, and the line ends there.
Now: 30
